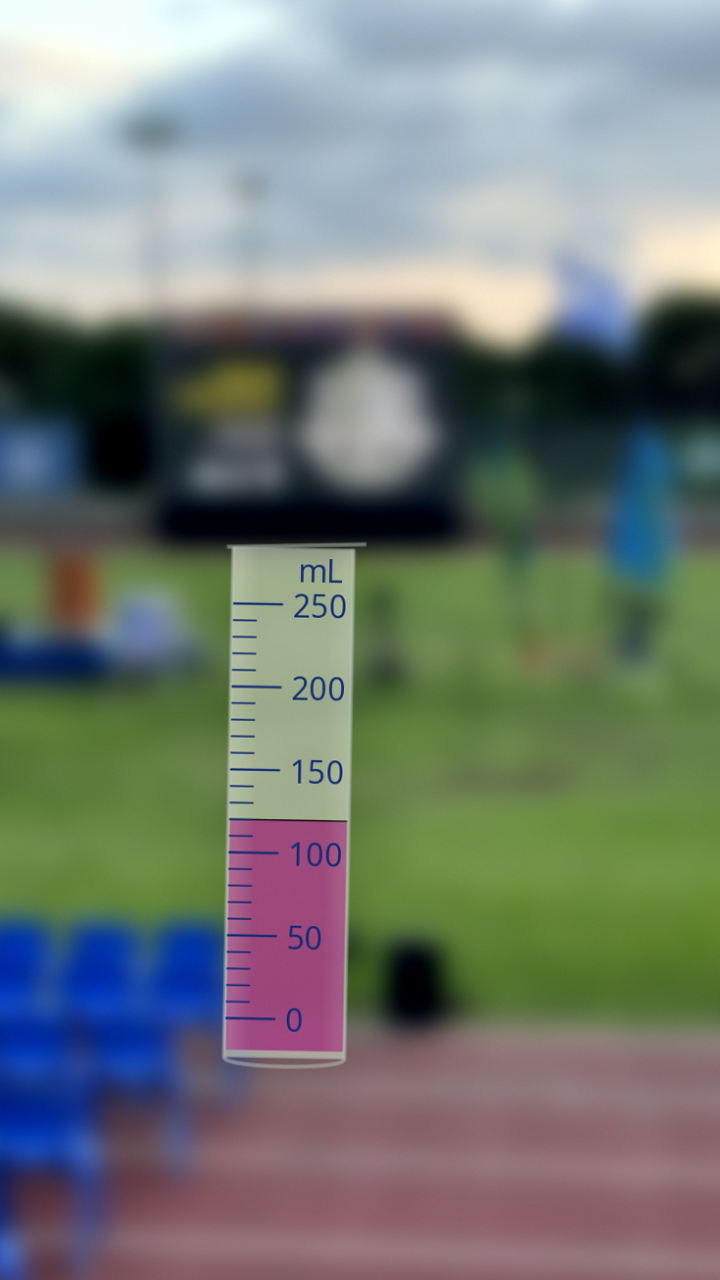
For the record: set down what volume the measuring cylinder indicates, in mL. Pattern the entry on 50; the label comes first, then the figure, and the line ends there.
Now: 120
